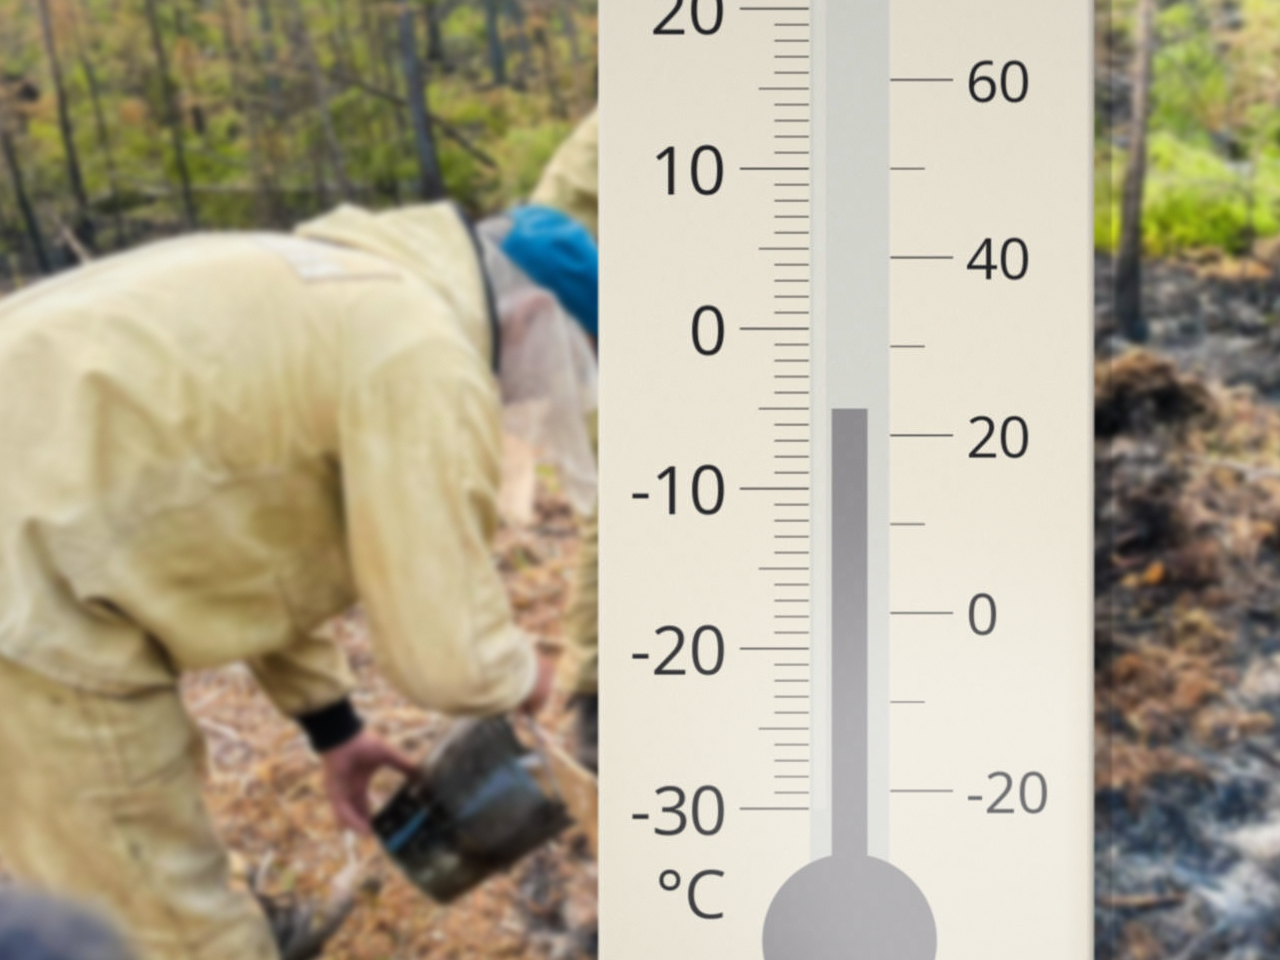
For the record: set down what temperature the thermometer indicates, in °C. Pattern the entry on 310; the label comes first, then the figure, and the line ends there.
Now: -5
